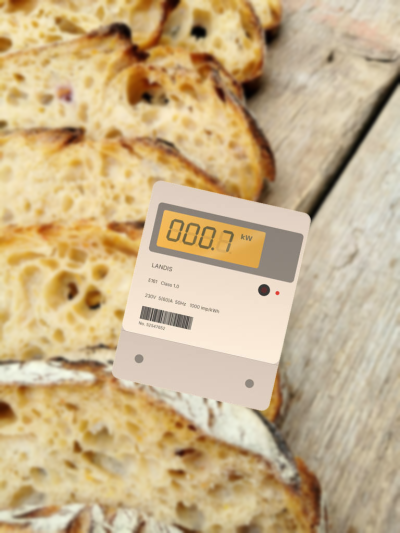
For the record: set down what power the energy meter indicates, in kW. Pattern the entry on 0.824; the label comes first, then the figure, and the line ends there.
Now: 0.7
